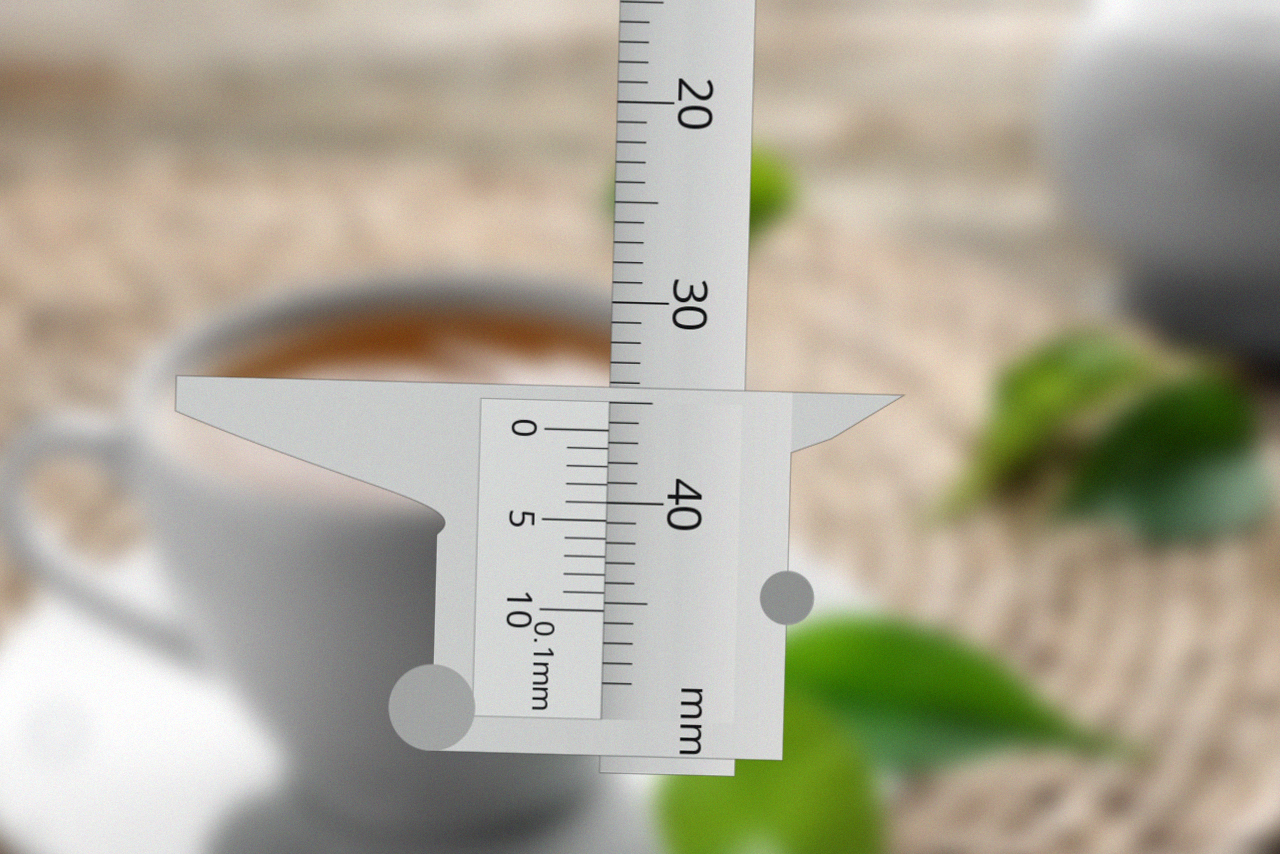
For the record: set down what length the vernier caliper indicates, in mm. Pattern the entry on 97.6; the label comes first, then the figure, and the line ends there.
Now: 36.4
